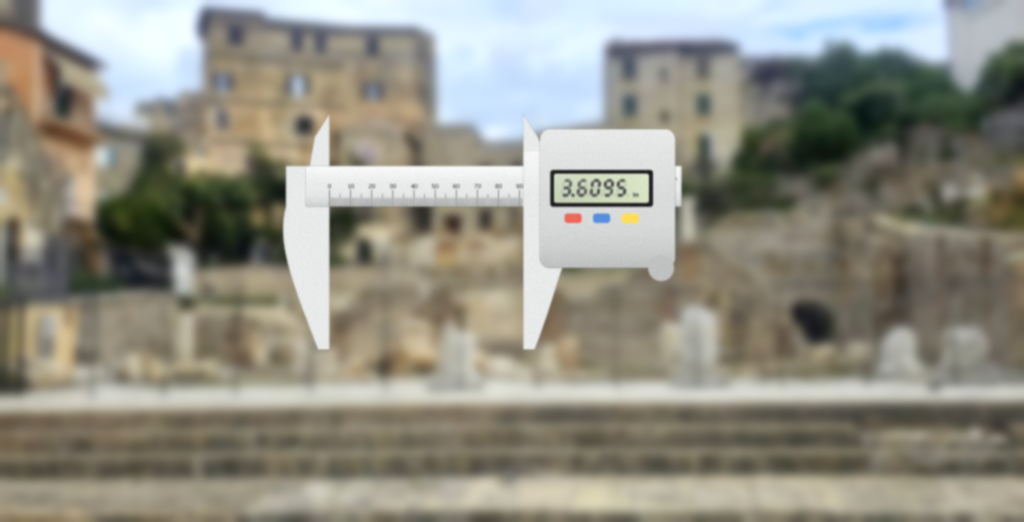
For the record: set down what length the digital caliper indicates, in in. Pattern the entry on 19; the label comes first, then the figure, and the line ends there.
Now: 3.6095
